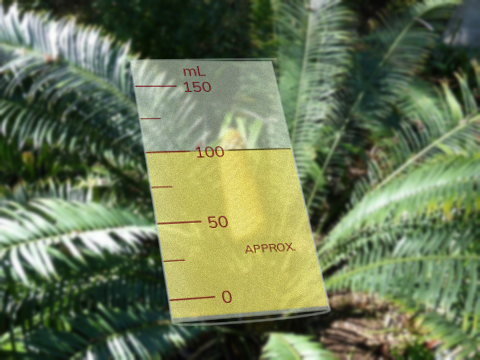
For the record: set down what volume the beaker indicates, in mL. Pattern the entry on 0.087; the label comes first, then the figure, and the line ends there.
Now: 100
